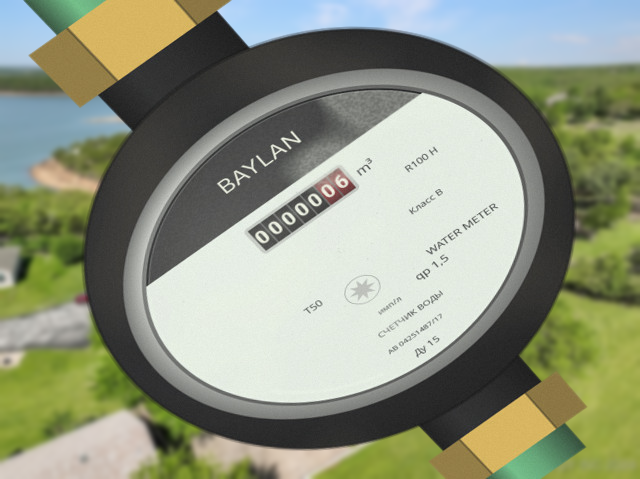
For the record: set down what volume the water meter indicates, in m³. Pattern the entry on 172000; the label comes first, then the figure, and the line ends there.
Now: 0.06
